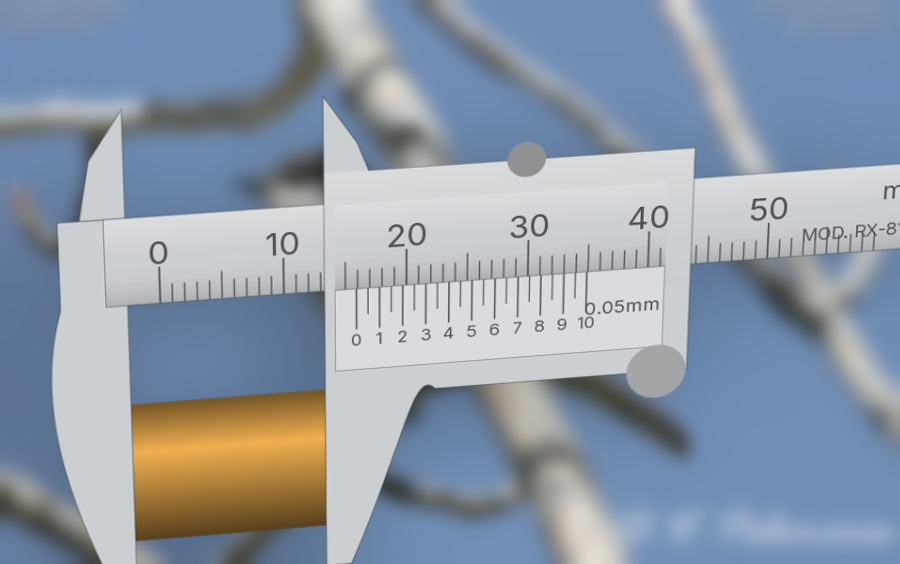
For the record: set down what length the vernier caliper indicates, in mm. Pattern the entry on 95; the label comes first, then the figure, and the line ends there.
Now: 15.9
